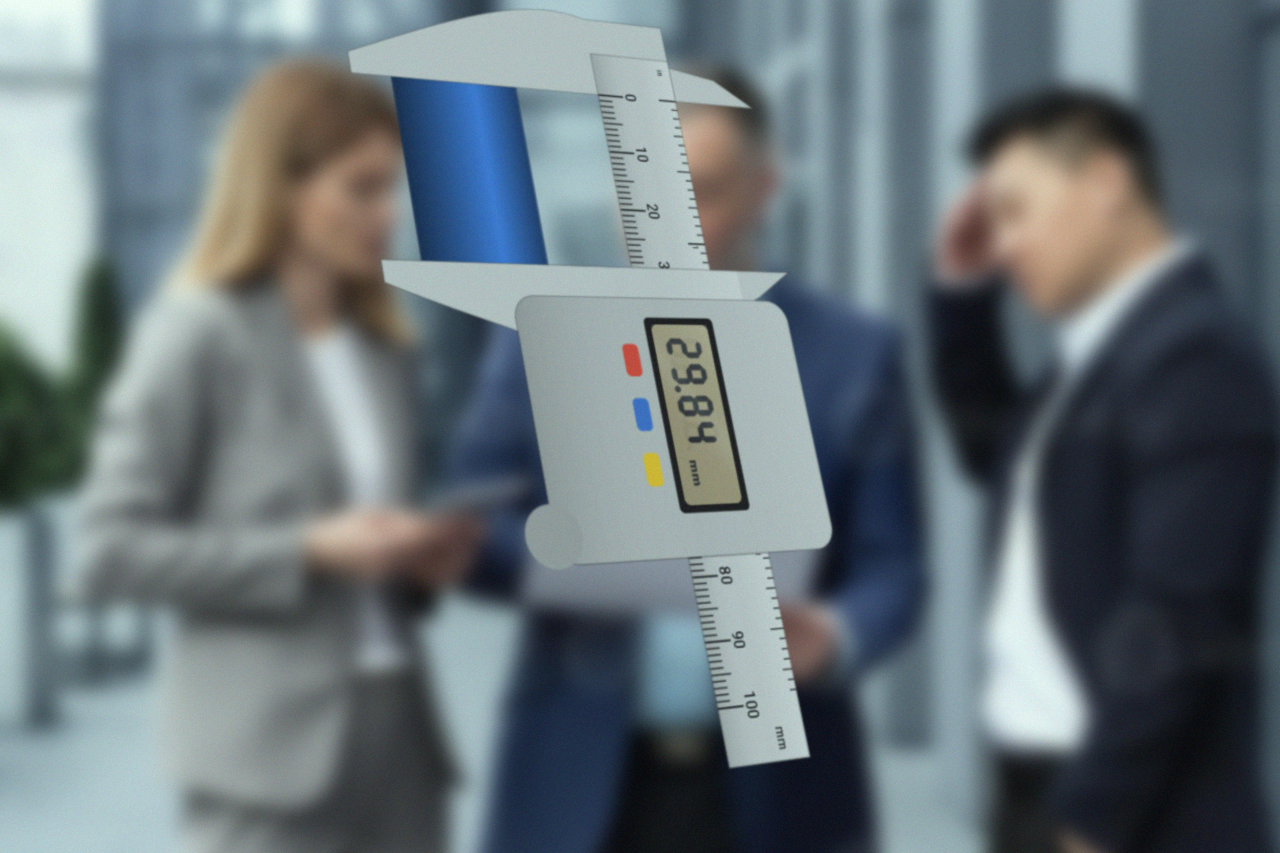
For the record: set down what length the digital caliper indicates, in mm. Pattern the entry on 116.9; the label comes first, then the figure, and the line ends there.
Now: 29.84
